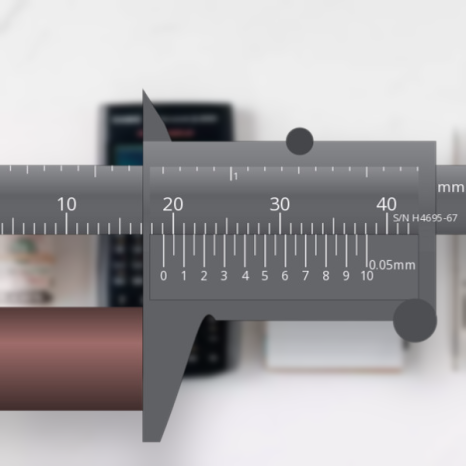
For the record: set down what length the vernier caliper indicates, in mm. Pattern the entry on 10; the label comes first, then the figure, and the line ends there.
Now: 19.1
